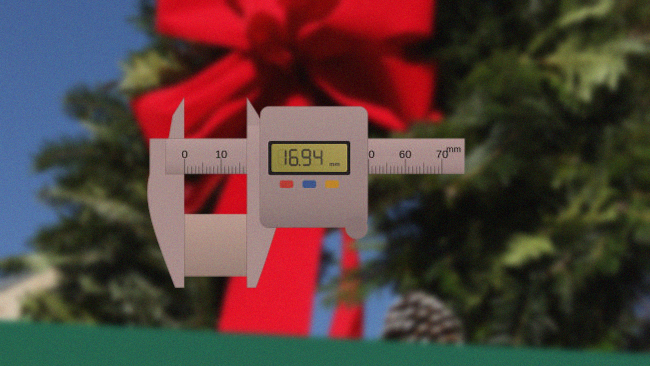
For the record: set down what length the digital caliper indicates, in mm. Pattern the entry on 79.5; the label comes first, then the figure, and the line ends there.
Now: 16.94
